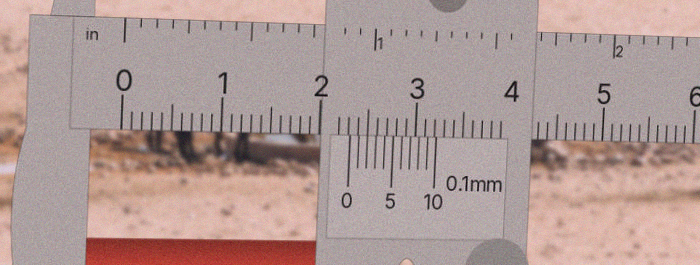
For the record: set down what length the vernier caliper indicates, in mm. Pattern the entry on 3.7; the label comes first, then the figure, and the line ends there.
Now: 23.2
